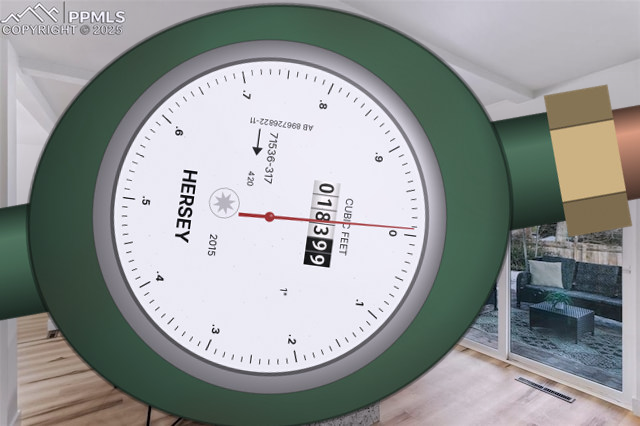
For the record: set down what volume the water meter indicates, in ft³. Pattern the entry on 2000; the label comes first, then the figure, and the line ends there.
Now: 18398.99
